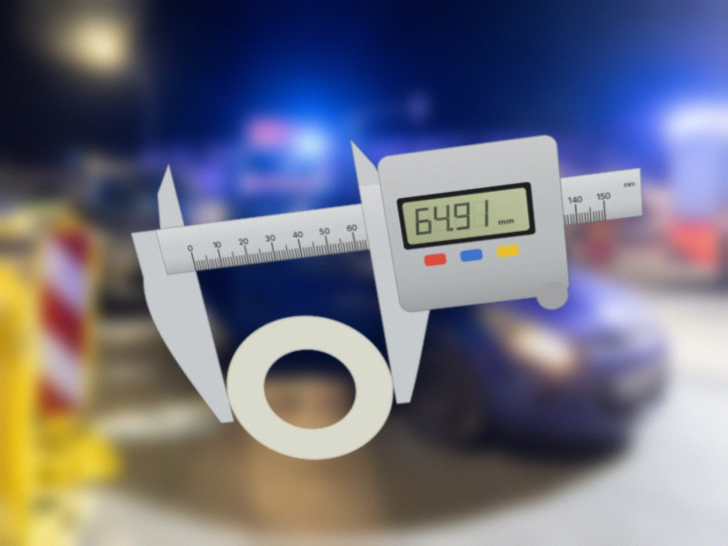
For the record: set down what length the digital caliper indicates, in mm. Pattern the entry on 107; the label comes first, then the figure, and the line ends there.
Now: 64.91
